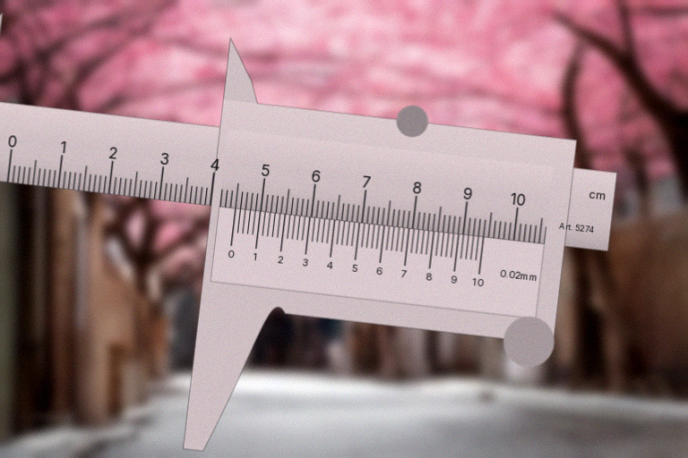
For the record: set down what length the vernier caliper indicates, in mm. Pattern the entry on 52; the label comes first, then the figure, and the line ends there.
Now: 45.0
